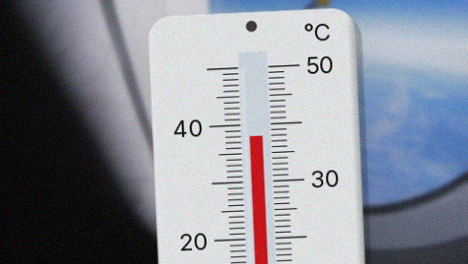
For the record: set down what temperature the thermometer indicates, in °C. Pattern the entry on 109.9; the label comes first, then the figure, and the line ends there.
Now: 38
